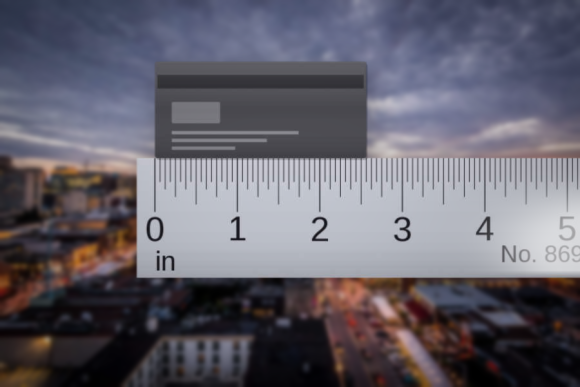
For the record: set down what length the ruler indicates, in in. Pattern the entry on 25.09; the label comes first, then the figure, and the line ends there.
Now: 2.5625
